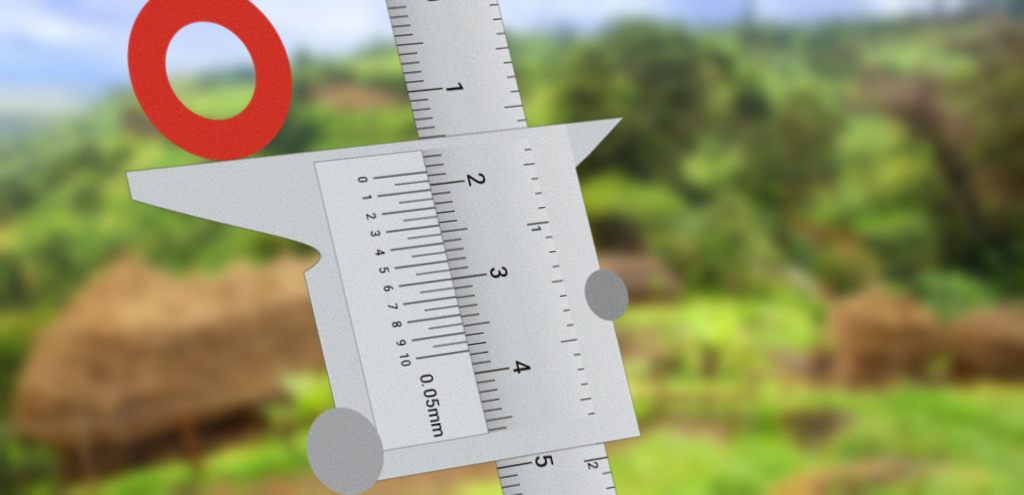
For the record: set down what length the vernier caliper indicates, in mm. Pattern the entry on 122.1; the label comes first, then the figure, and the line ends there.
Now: 18.6
